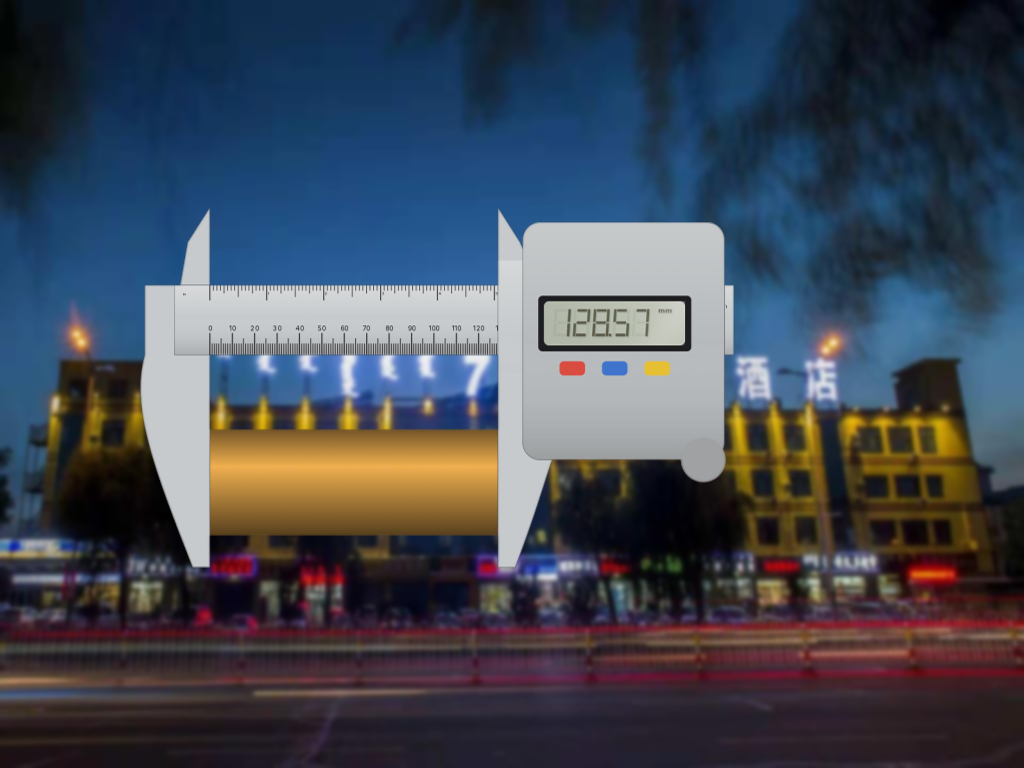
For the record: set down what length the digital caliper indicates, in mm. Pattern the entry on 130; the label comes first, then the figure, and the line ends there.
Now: 128.57
